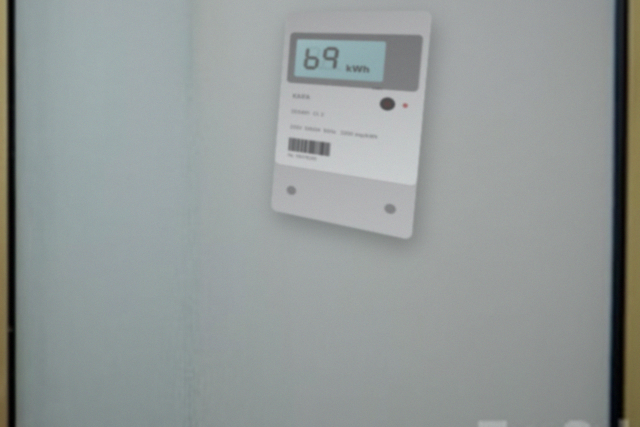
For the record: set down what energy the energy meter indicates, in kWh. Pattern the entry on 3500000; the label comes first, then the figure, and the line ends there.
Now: 69
